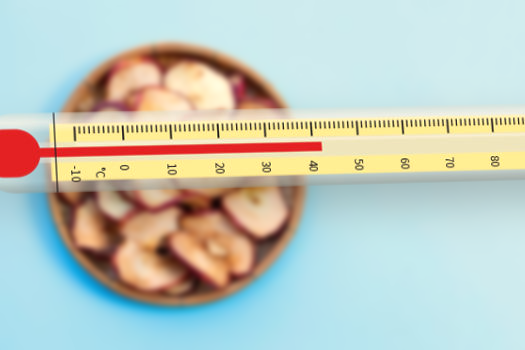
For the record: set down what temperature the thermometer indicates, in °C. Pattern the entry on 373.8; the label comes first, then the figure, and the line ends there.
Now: 42
